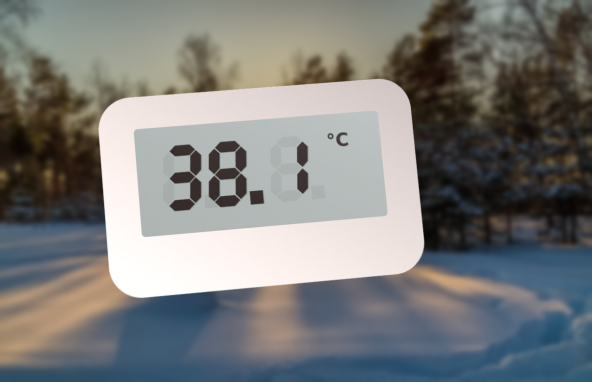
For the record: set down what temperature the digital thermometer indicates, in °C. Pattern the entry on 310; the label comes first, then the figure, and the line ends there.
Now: 38.1
